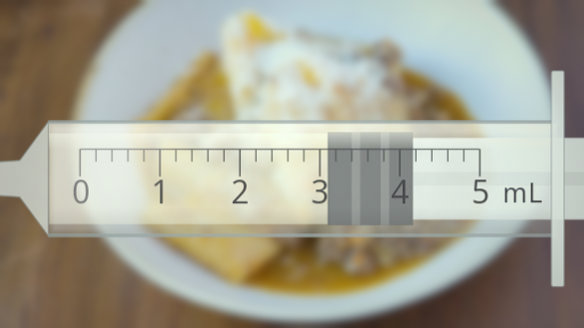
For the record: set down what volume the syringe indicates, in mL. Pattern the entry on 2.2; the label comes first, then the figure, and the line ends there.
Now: 3.1
